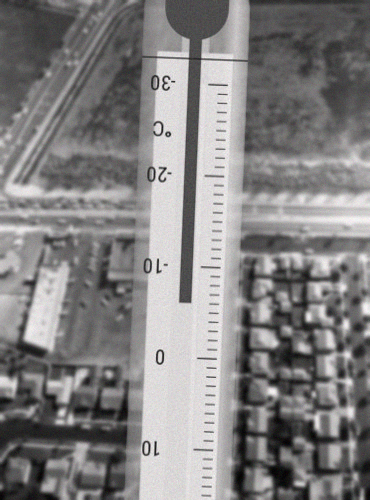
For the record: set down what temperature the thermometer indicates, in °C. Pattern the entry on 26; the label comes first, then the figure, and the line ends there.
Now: -6
